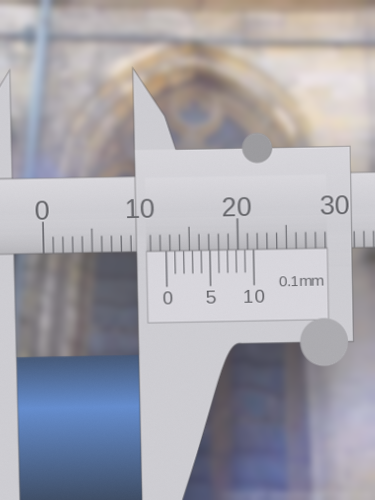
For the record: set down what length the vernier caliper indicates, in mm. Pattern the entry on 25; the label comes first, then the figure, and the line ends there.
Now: 12.6
